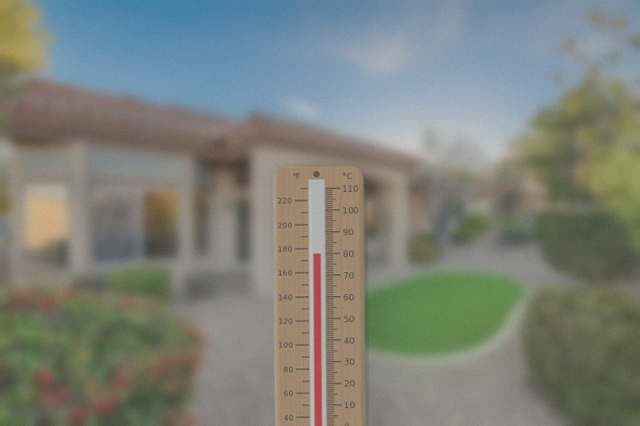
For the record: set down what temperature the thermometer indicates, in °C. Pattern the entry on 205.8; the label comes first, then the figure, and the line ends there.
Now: 80
